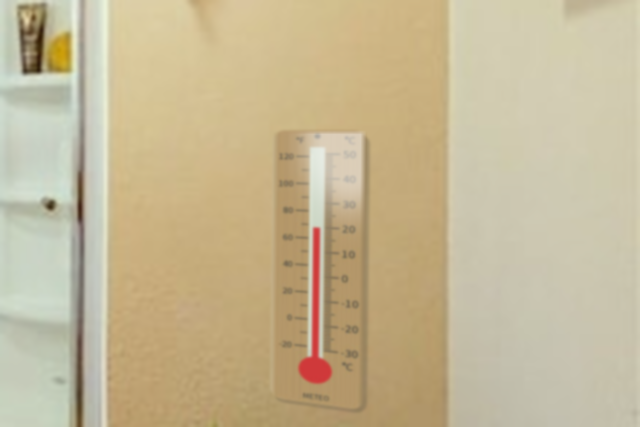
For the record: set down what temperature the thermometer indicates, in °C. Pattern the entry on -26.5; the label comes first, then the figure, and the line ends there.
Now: 20
